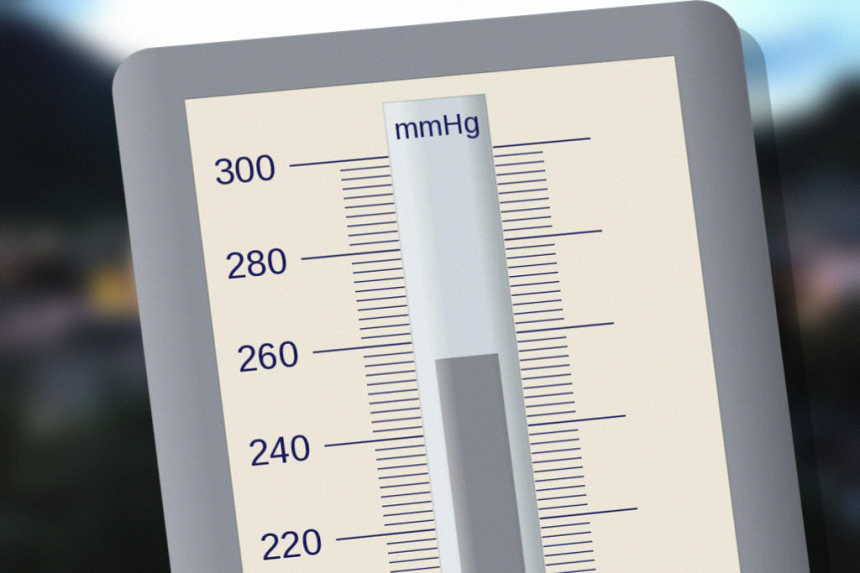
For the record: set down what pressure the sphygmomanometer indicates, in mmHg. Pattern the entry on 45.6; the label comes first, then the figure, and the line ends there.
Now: 256
